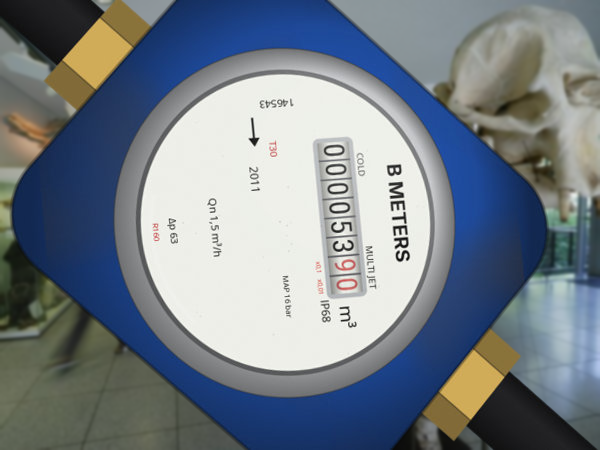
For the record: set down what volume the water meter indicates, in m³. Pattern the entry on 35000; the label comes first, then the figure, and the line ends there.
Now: 53.90
